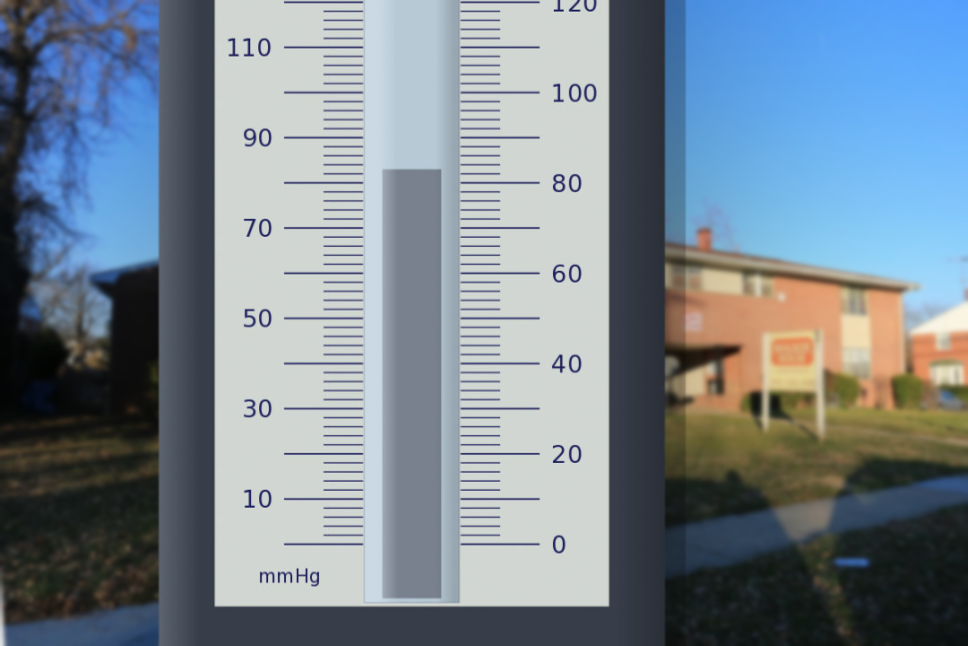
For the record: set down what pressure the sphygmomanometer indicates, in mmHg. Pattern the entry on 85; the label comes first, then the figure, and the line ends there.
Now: 83
